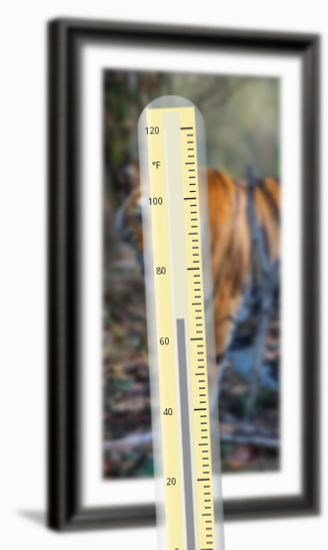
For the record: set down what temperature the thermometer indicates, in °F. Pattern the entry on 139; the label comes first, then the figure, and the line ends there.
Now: 66
